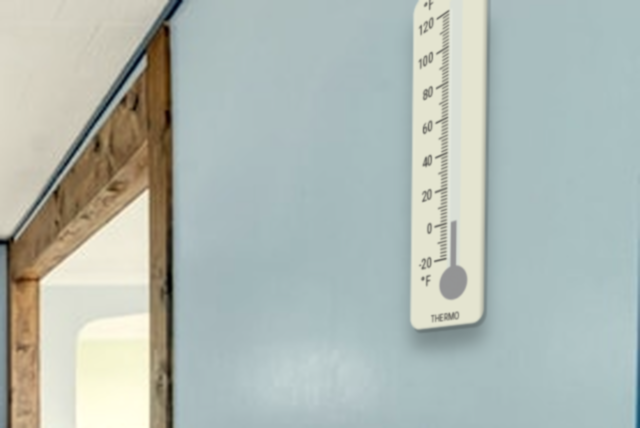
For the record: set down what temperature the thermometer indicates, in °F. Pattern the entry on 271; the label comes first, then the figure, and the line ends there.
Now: 0
